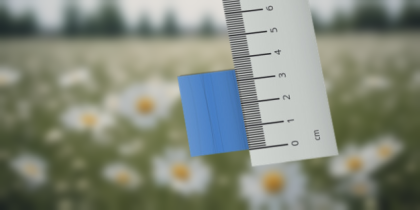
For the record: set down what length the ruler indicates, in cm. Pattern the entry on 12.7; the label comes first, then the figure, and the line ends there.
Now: 3.5
